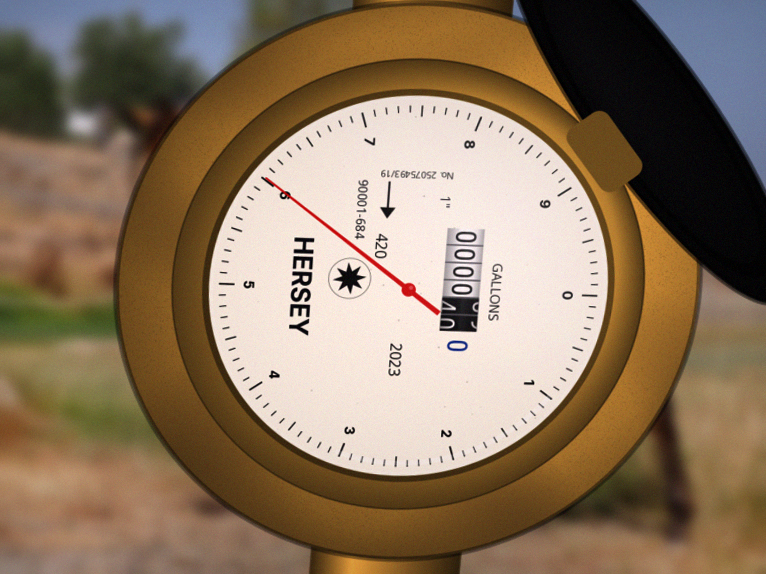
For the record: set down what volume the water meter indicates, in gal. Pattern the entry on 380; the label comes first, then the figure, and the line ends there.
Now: 396.0
